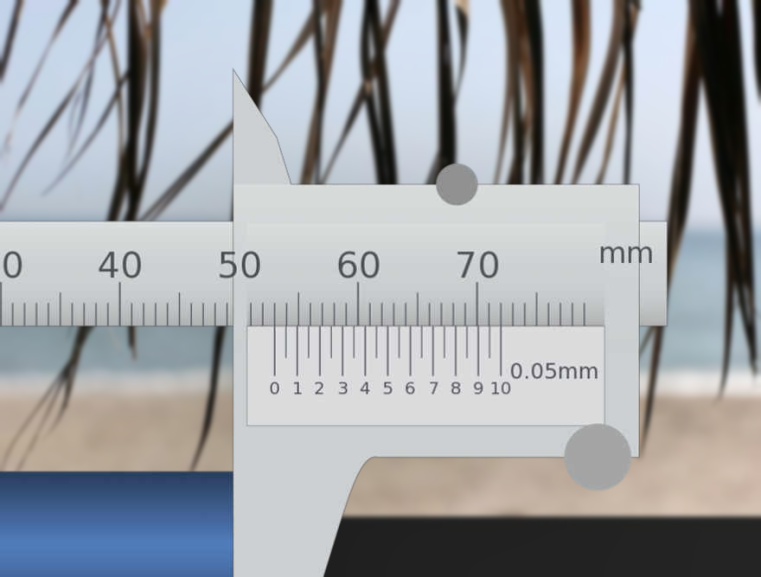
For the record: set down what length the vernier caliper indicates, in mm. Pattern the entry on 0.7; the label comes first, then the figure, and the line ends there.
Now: 53.0
